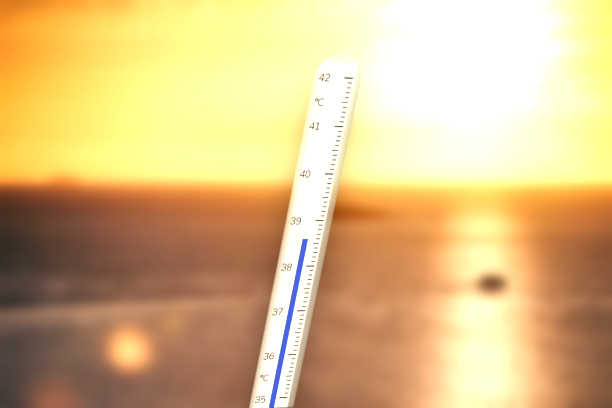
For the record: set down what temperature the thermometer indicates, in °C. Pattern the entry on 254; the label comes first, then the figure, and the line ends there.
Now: 38.6
